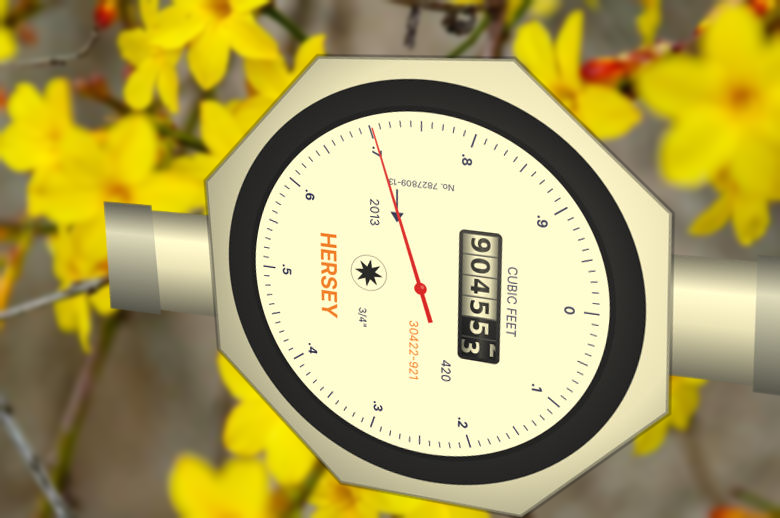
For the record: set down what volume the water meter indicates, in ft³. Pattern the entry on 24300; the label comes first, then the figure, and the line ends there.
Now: 904552.70
